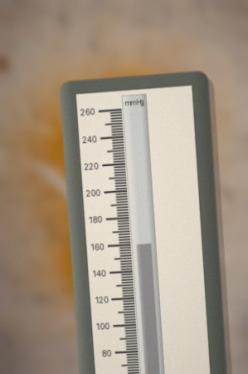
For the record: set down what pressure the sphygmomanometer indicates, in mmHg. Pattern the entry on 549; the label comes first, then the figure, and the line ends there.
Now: 160
